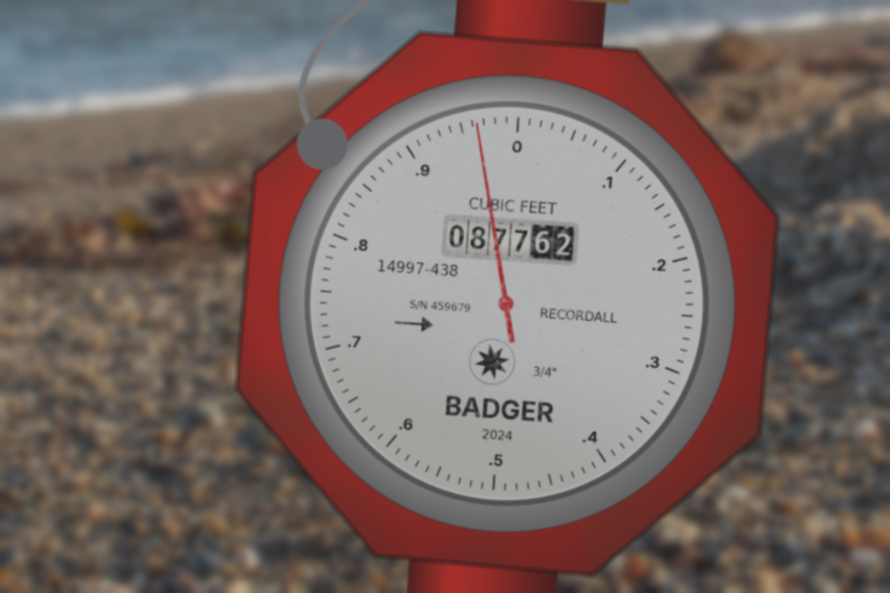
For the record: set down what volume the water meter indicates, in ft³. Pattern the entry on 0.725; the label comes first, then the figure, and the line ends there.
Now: 87761.96
